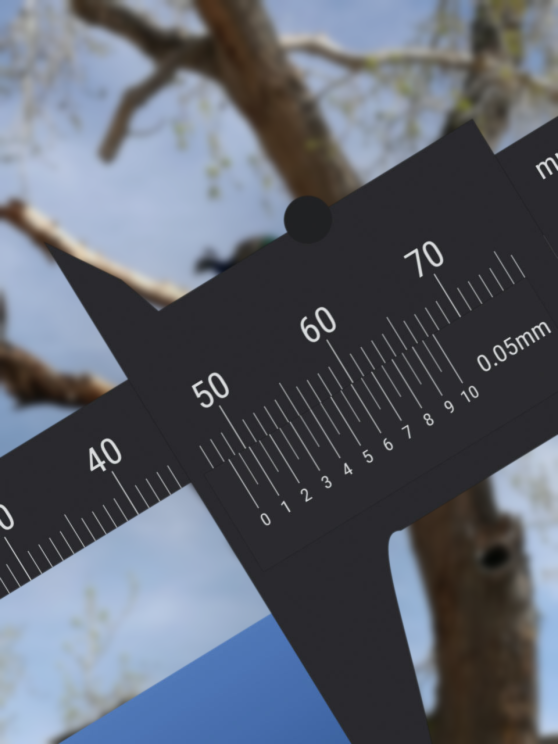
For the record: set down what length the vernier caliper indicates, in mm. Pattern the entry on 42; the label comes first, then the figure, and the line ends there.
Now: 48.4
